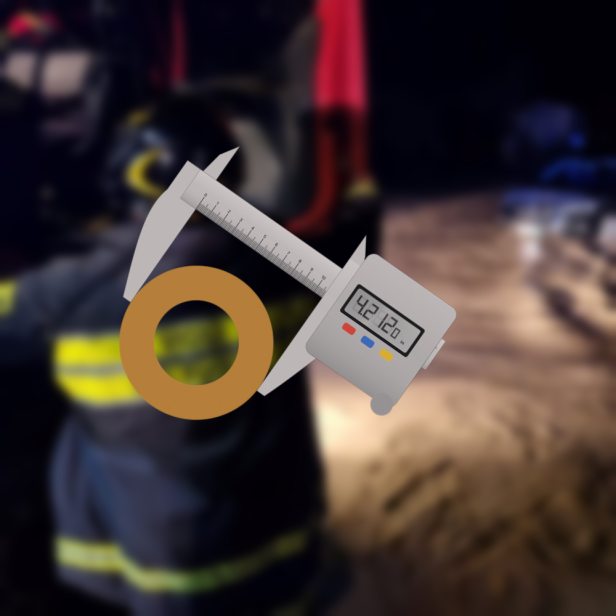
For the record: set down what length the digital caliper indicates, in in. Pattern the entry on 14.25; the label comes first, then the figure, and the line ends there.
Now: 4.2120
